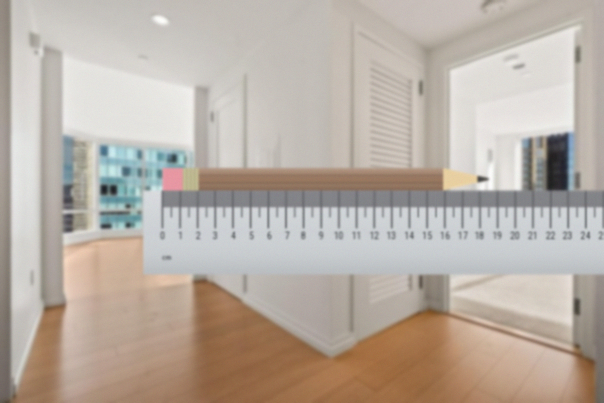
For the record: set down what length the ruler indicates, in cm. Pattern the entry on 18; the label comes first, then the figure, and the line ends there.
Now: 18.5
